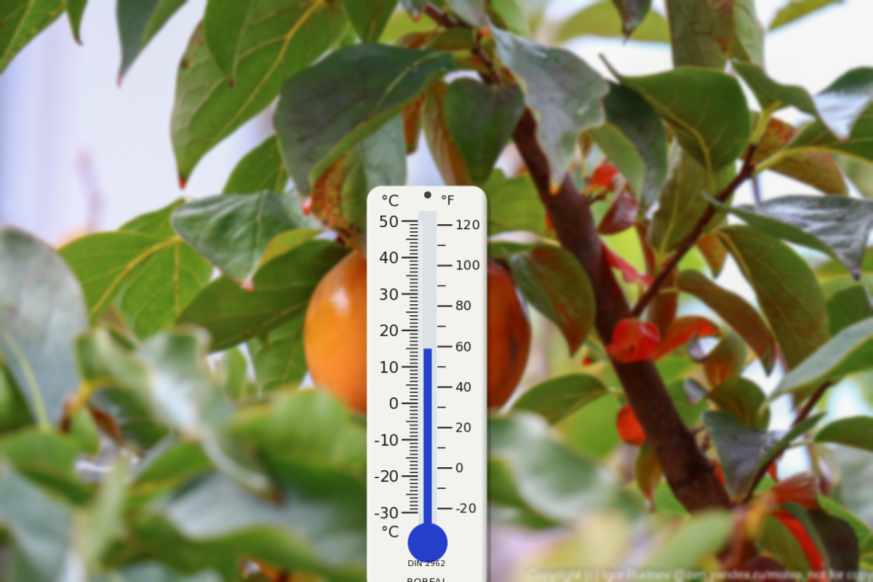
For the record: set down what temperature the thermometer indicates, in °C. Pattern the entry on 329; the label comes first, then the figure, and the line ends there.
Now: 15
